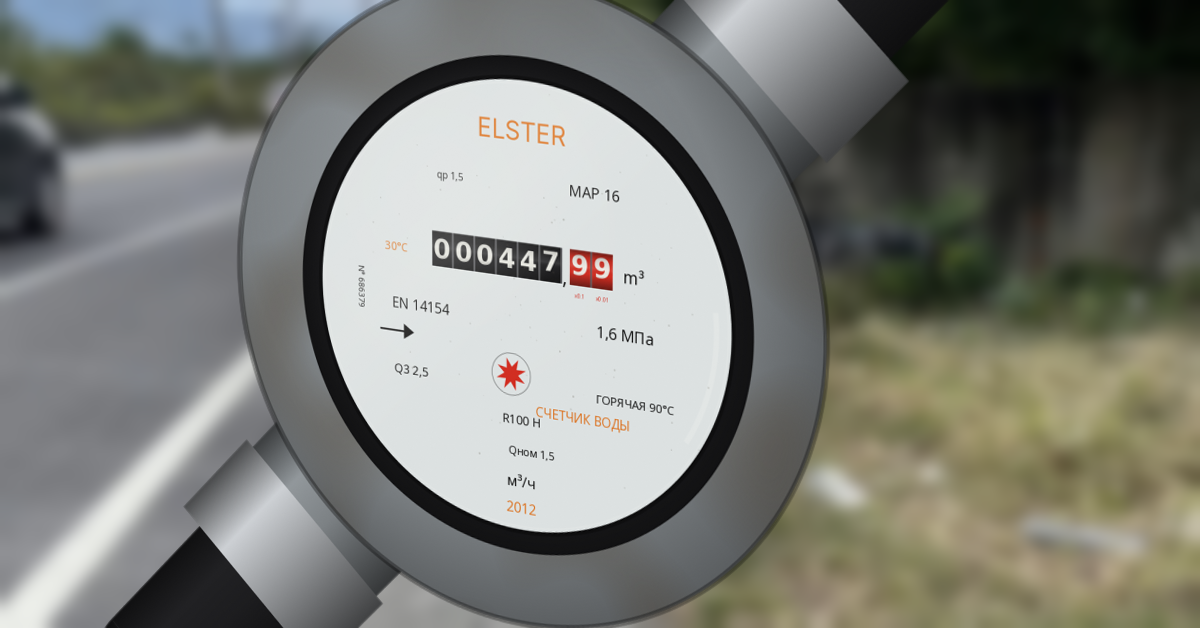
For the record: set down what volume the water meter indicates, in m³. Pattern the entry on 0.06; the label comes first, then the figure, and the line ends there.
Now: 447.99
